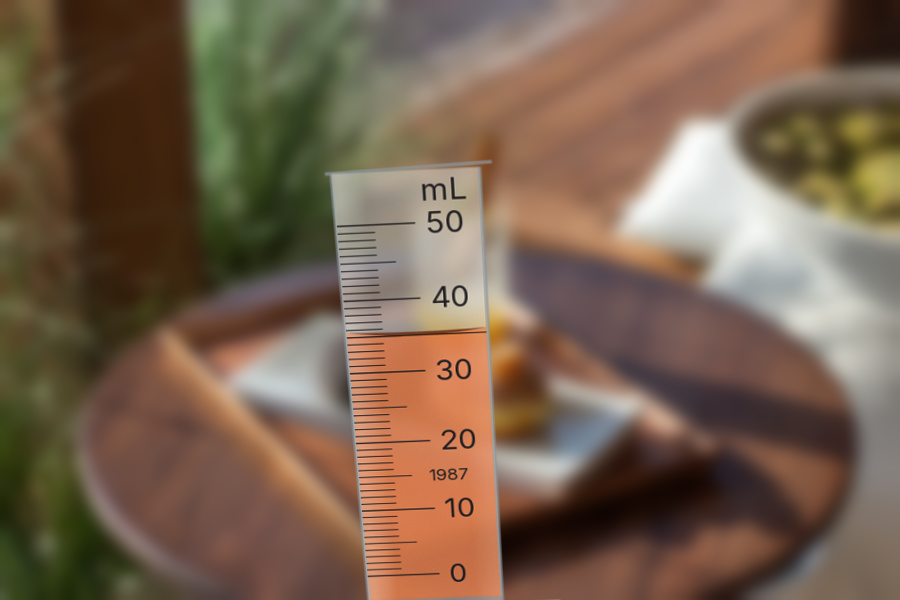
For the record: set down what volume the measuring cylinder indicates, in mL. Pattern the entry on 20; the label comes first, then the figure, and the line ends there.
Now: 35
